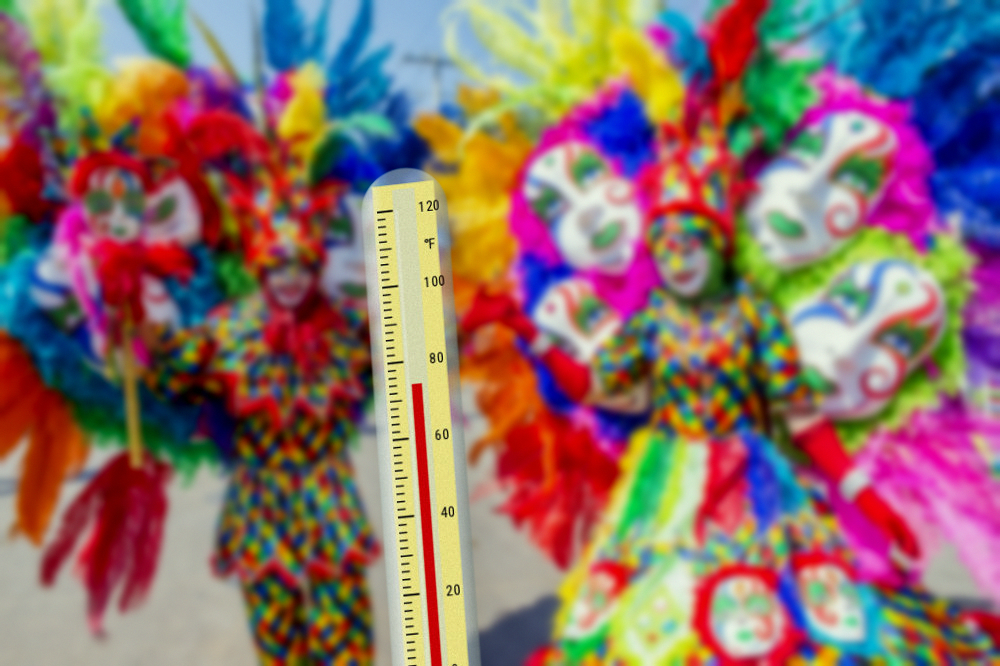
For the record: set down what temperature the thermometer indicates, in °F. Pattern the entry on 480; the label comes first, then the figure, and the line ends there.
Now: 74
